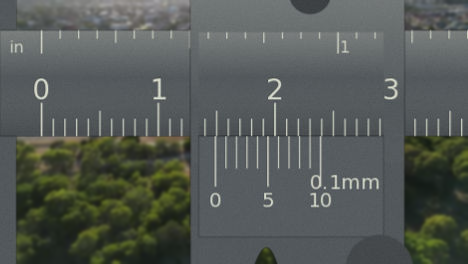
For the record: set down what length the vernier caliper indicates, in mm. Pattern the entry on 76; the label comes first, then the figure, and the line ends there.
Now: 14.9
